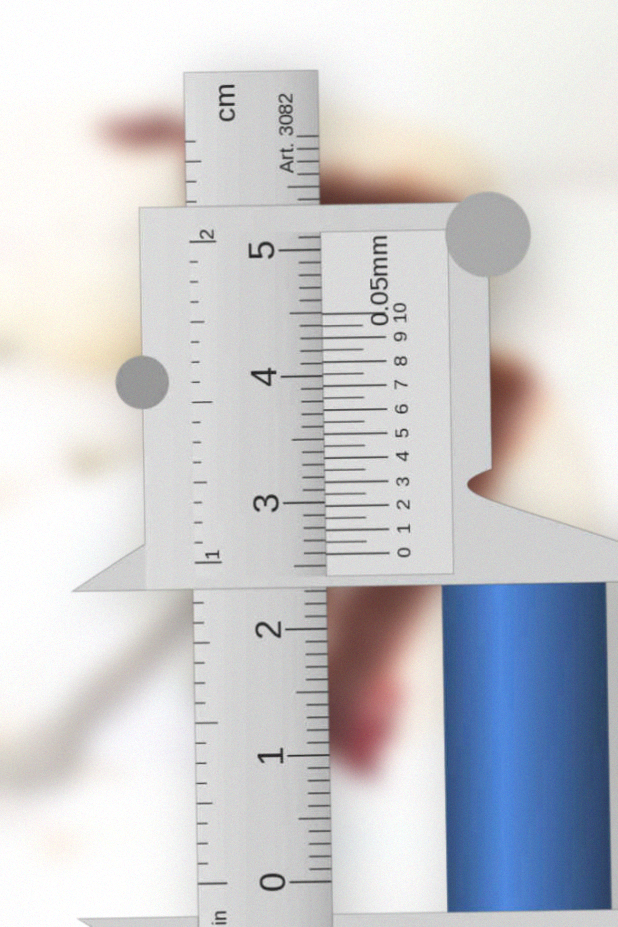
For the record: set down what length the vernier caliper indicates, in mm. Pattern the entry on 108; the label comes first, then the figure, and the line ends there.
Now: 25.9
